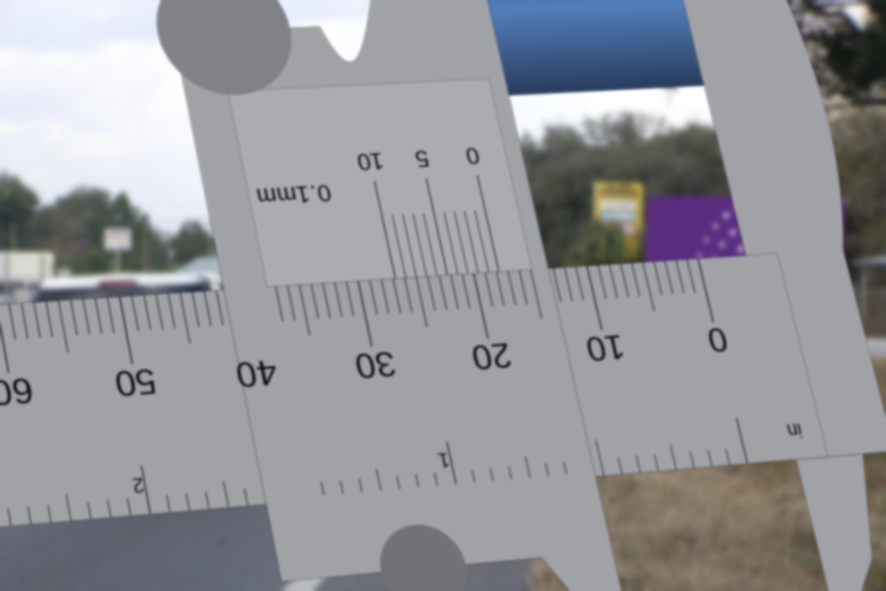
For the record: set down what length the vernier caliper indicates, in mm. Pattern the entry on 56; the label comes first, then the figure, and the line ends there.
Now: 17.8
